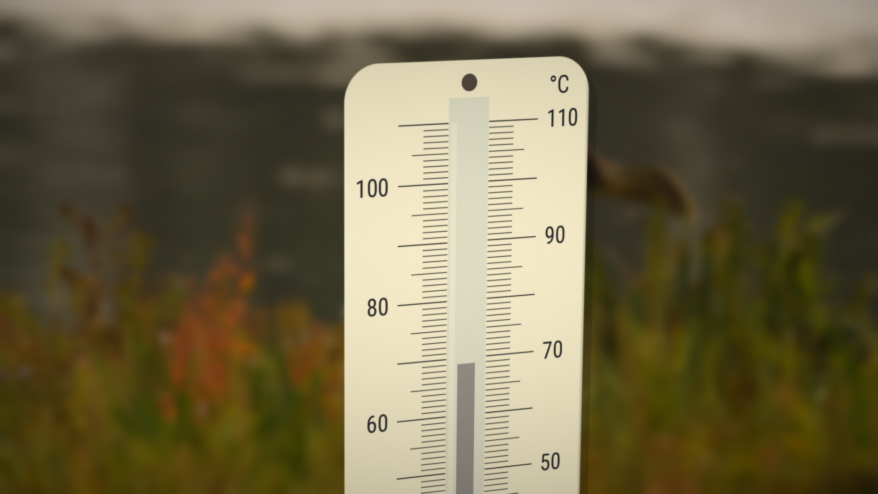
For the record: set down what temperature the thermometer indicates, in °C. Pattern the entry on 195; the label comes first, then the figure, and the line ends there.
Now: 69
